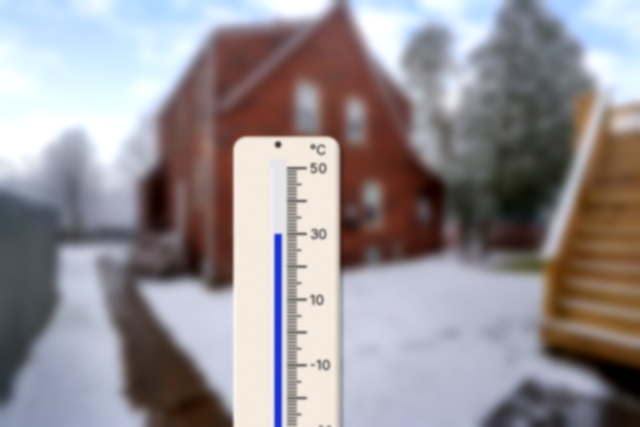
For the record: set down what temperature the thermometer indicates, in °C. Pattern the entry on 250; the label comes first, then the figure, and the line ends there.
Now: 30
